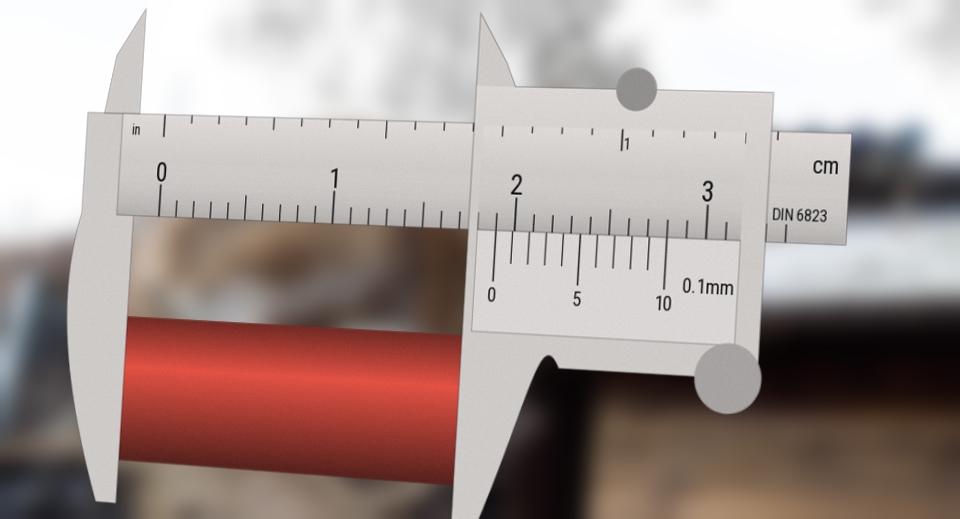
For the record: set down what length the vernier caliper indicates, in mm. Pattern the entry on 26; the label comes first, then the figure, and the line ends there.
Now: 19.0
